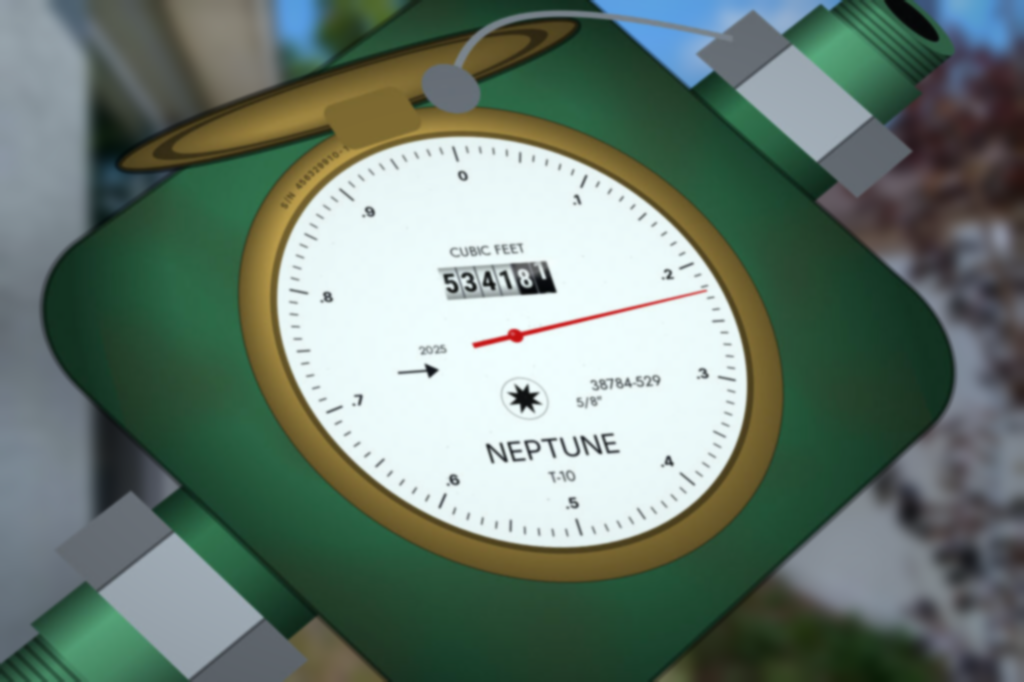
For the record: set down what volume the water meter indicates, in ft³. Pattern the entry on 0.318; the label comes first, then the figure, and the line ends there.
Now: 534181.22
